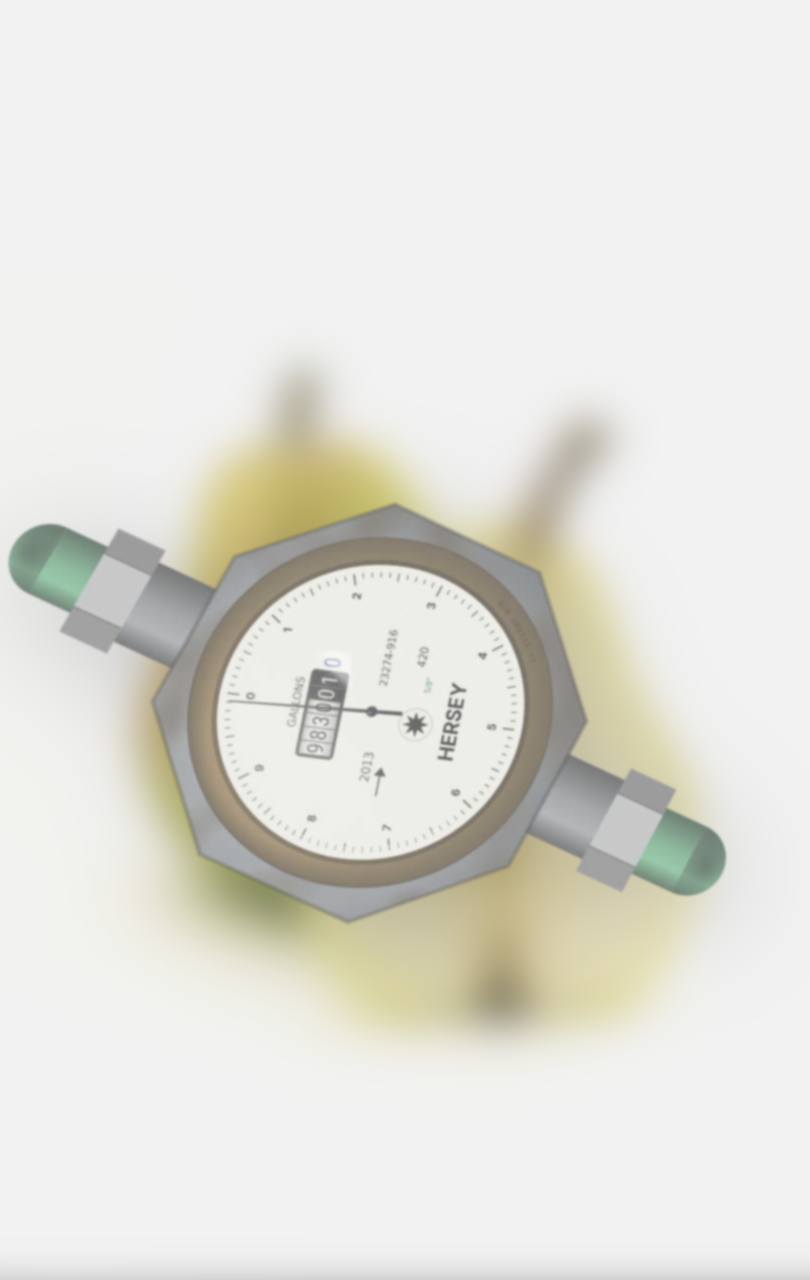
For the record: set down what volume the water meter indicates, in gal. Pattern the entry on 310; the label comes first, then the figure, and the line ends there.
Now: 9830009.9
